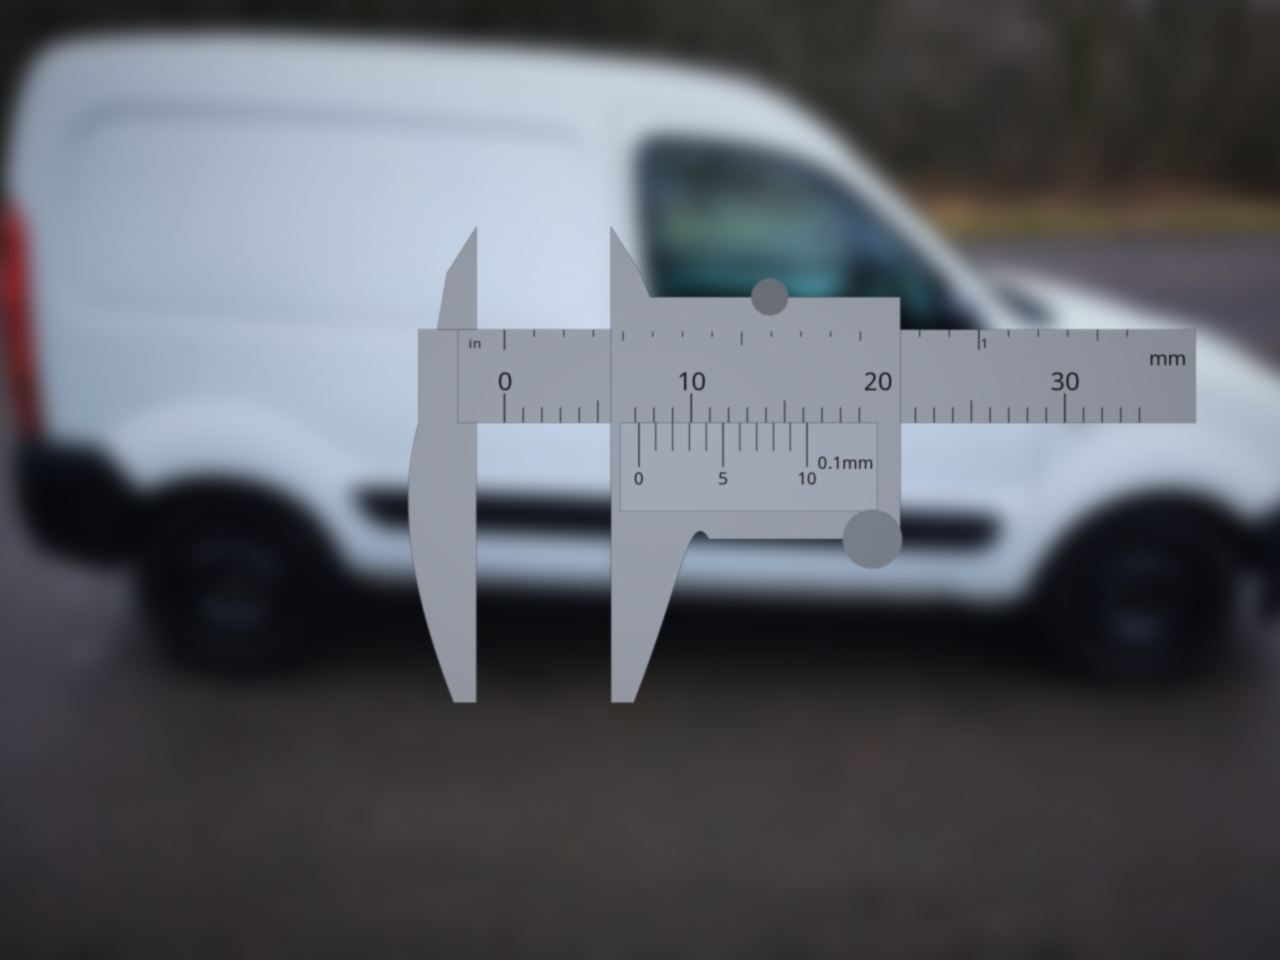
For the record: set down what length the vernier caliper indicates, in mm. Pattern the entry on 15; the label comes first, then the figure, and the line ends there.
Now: 7.2
